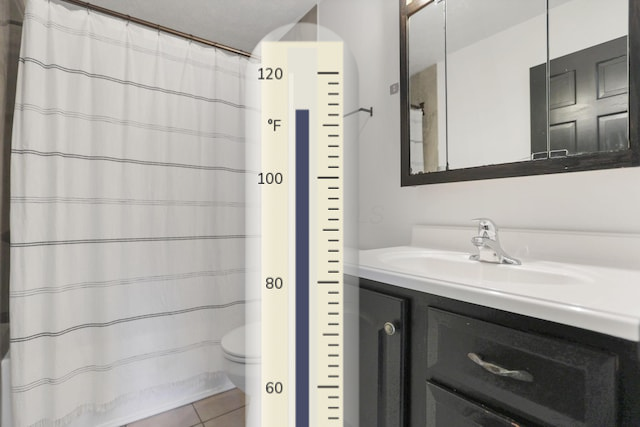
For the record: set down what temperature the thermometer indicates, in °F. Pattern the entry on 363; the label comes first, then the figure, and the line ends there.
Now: 113
